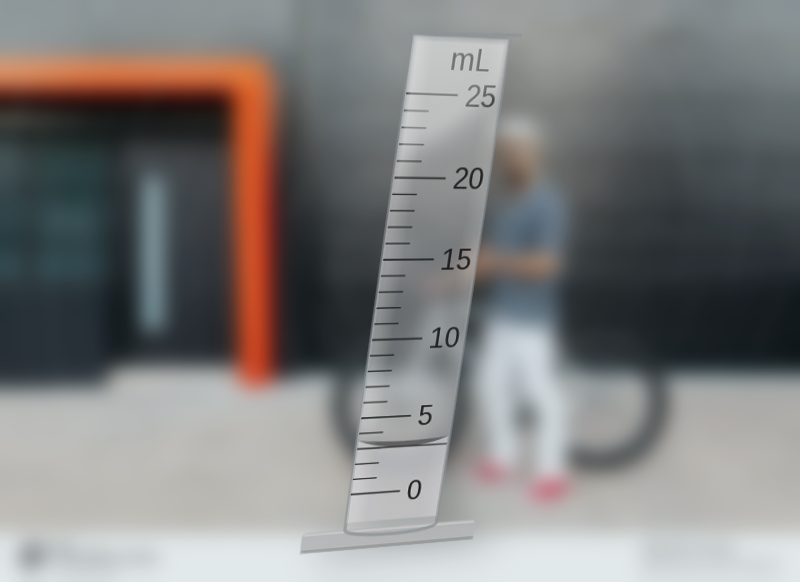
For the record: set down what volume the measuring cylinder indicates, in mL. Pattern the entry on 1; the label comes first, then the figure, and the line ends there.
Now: 3
